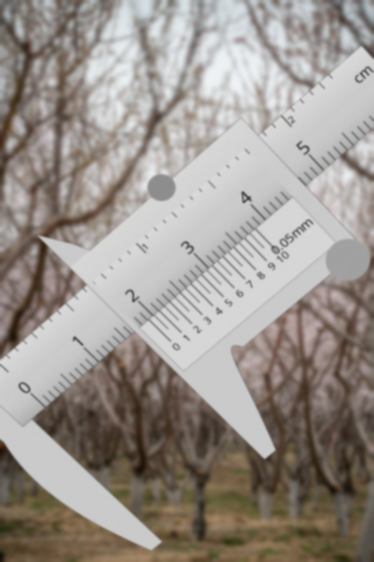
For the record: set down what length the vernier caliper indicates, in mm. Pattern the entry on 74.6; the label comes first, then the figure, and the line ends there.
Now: 19.2
